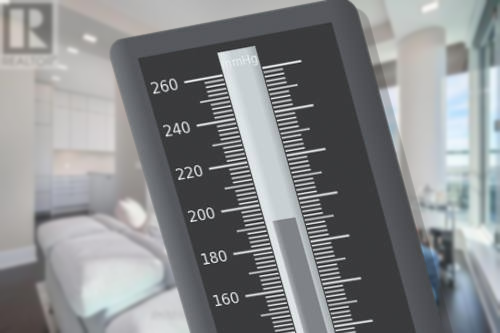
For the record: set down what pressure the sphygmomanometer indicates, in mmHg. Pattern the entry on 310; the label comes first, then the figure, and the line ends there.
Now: 192
